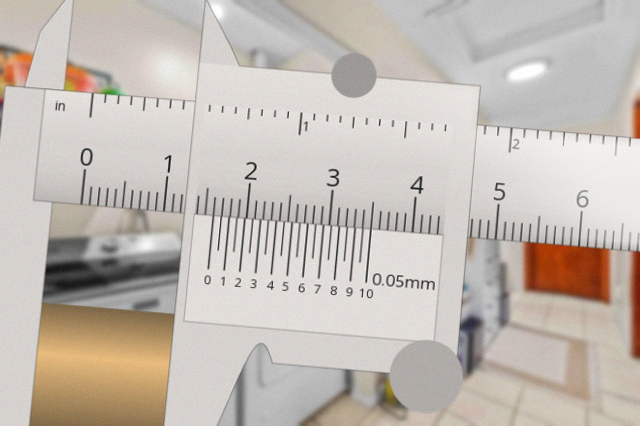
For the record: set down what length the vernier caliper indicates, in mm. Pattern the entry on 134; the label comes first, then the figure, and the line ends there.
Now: 16.0
